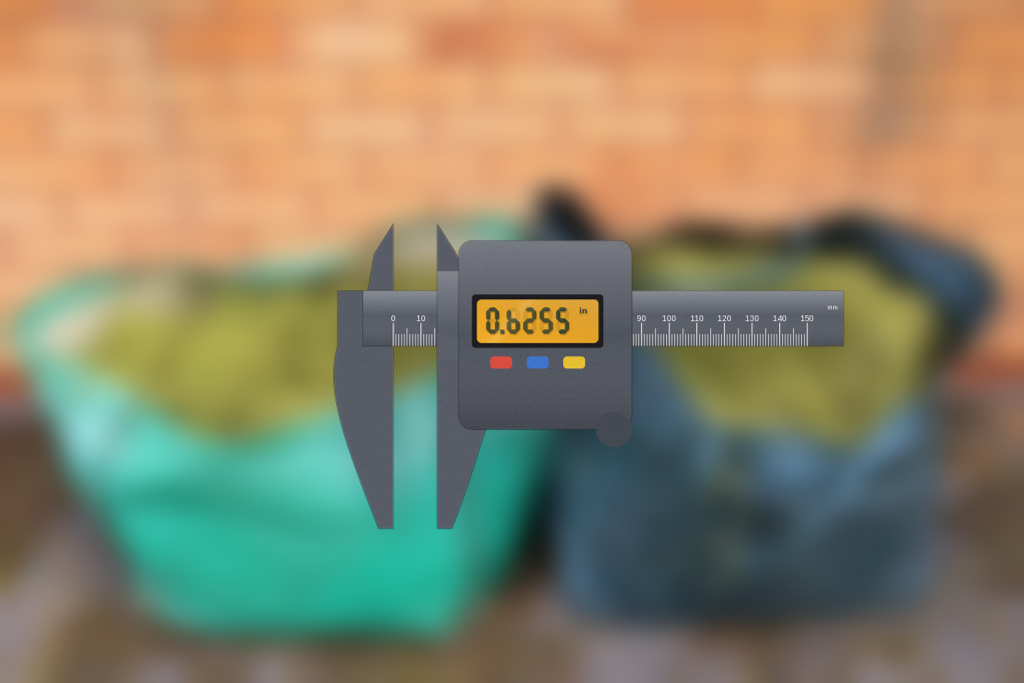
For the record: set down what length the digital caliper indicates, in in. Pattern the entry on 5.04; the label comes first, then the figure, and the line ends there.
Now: 0.6255
